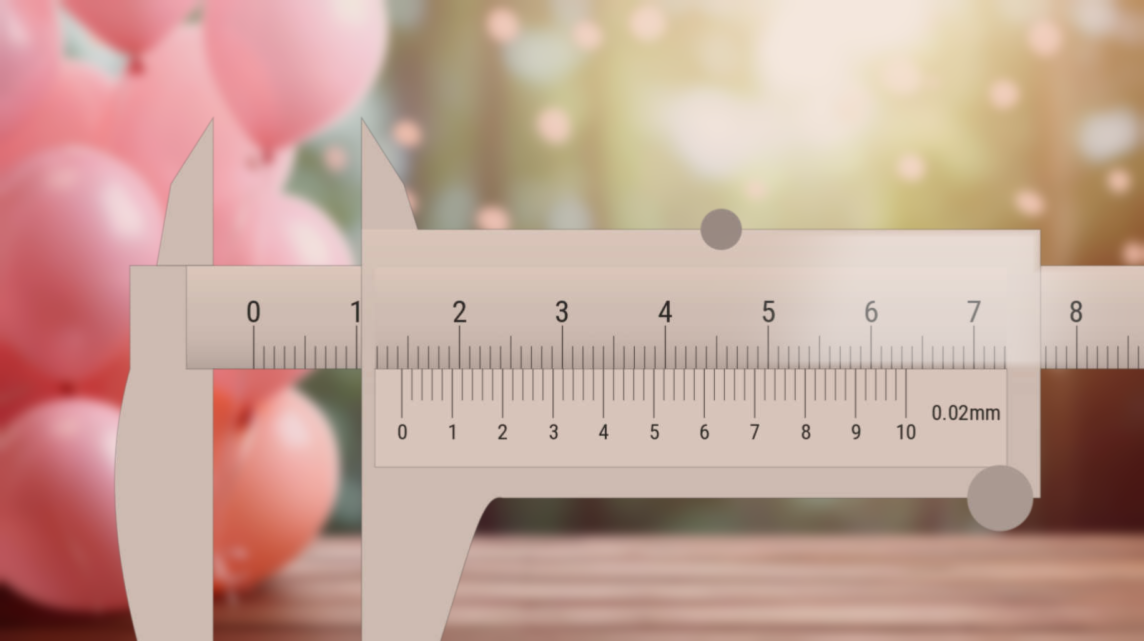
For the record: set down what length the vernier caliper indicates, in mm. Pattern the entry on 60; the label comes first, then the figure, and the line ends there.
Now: 14.4
